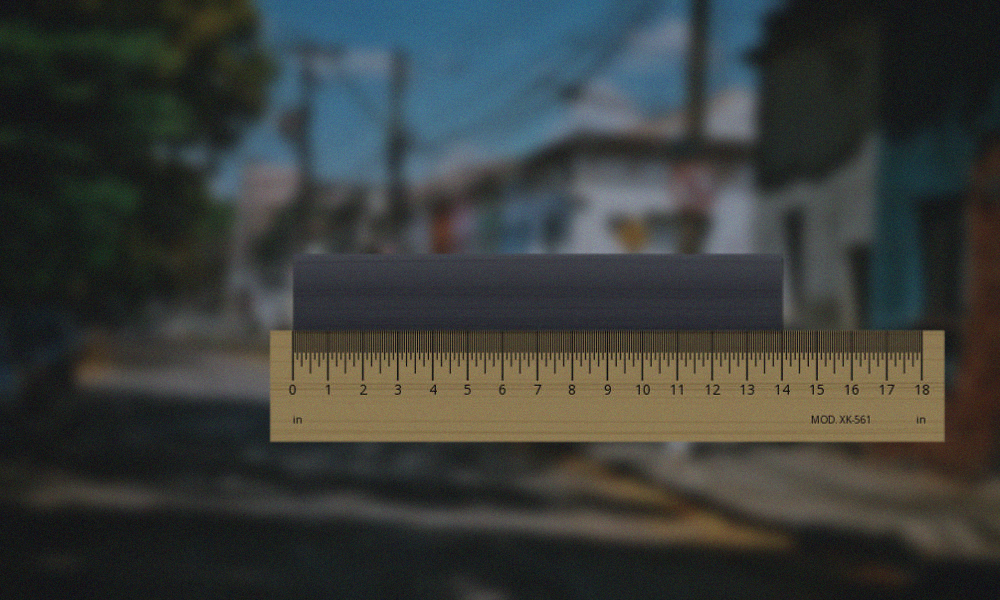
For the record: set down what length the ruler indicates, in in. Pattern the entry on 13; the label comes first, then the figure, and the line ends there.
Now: 14
